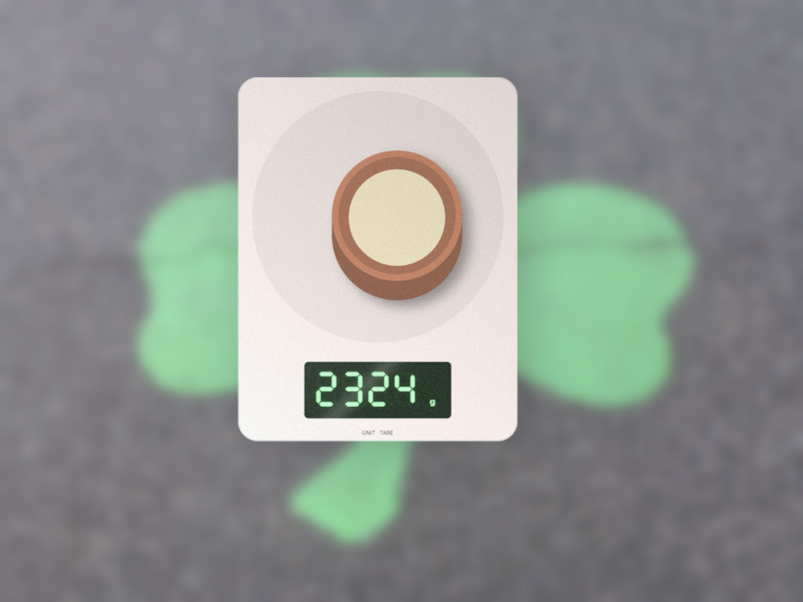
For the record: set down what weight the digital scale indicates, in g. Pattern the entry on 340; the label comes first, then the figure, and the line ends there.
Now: 2324
